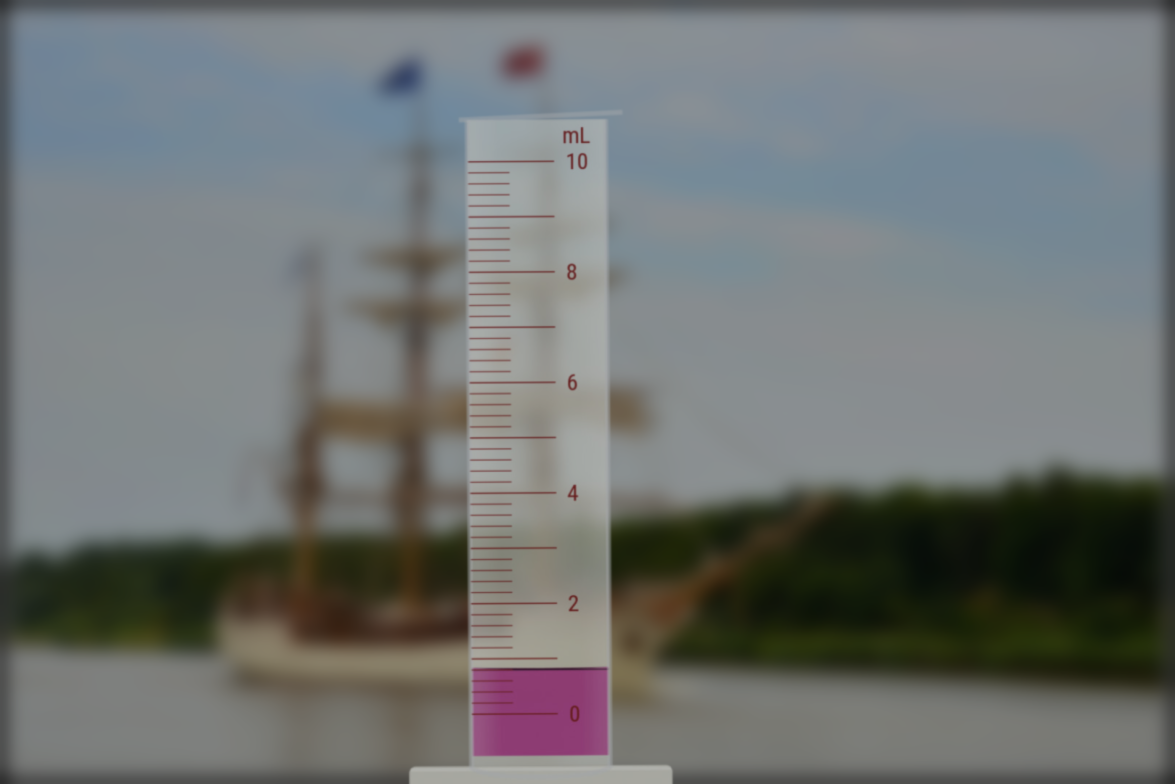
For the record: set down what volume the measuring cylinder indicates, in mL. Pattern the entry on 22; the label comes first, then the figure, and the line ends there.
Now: 0.8
